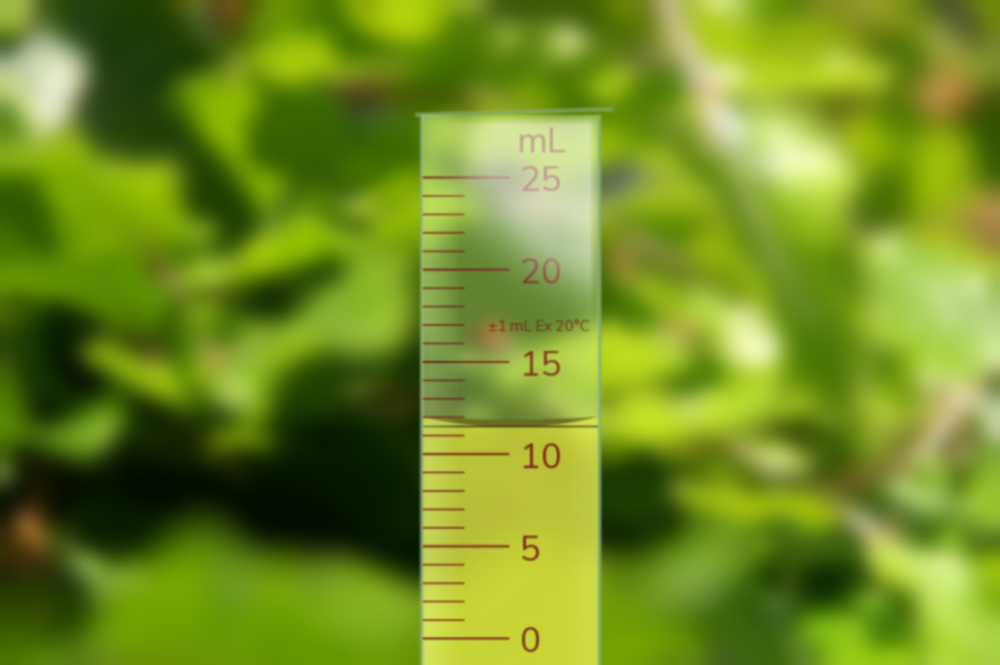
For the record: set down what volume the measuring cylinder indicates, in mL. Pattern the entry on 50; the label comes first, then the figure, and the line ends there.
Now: 11.5
